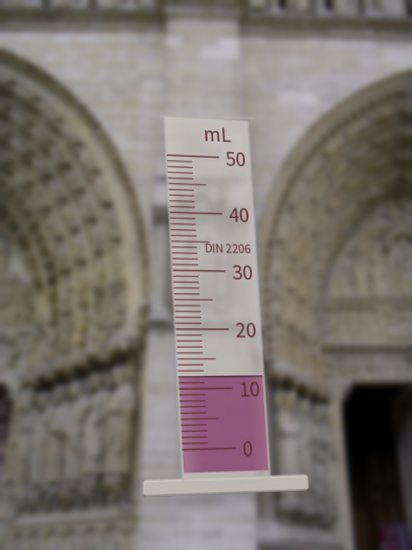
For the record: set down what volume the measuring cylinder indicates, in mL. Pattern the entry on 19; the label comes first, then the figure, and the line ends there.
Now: 12
